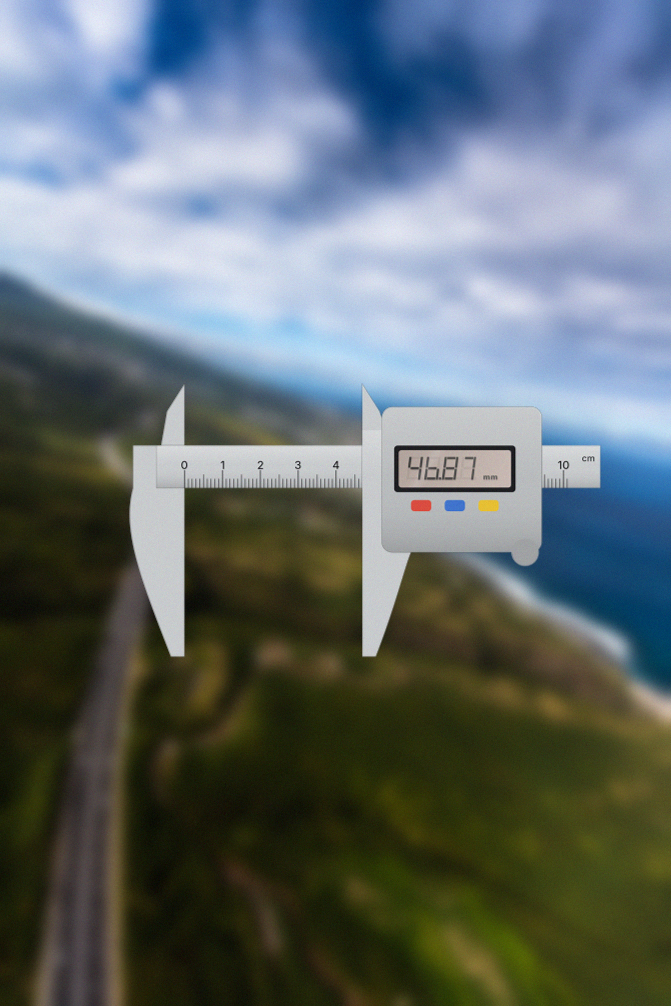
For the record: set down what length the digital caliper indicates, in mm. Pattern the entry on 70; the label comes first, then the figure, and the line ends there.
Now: 46.87
